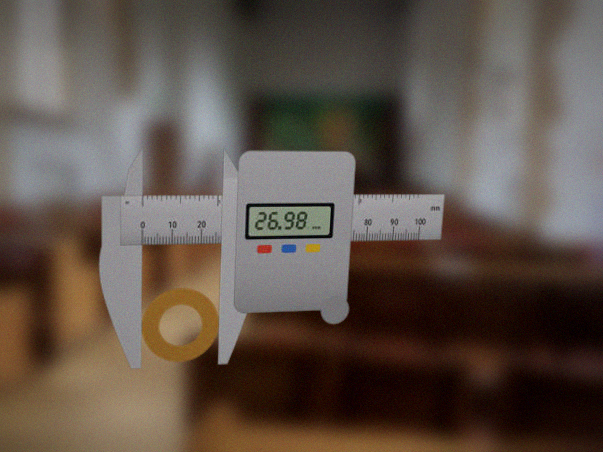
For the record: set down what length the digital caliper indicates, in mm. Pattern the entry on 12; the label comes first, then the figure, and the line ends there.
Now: 26.98
